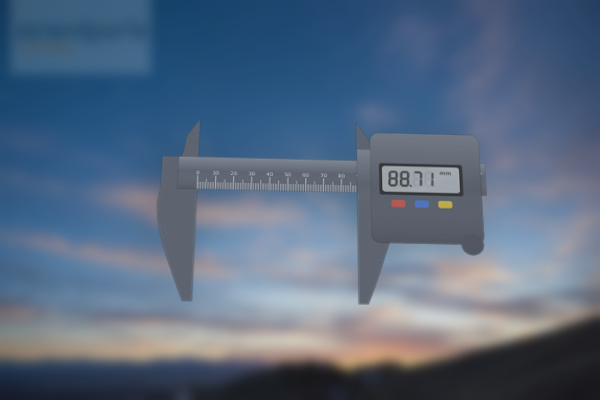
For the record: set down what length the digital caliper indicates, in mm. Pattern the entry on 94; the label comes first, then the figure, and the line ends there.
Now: 88.71
